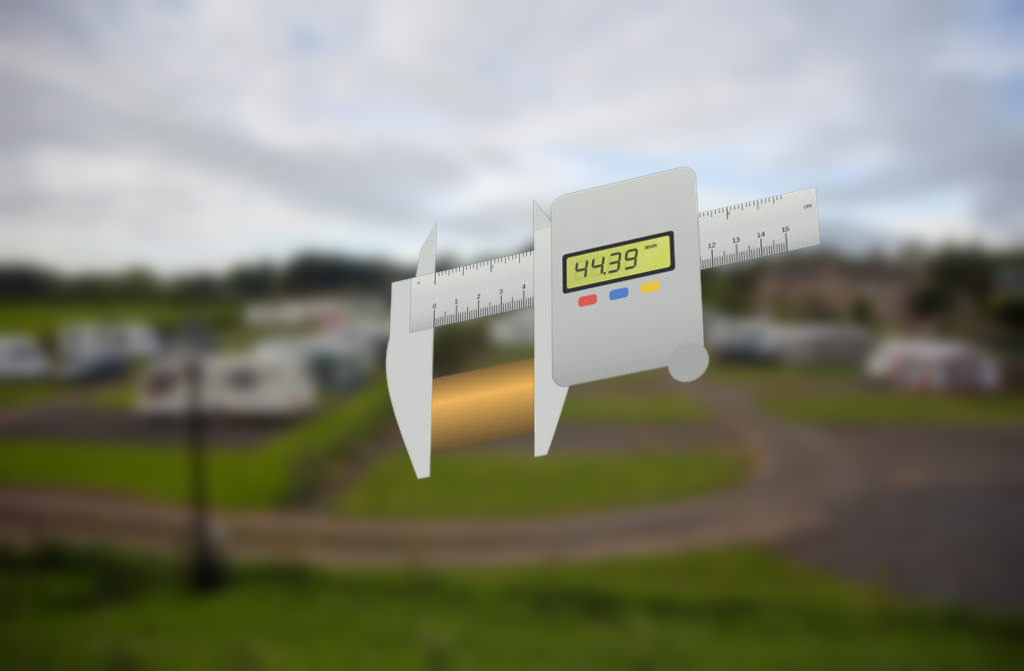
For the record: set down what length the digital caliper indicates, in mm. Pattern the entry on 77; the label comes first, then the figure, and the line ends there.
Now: 44.39
